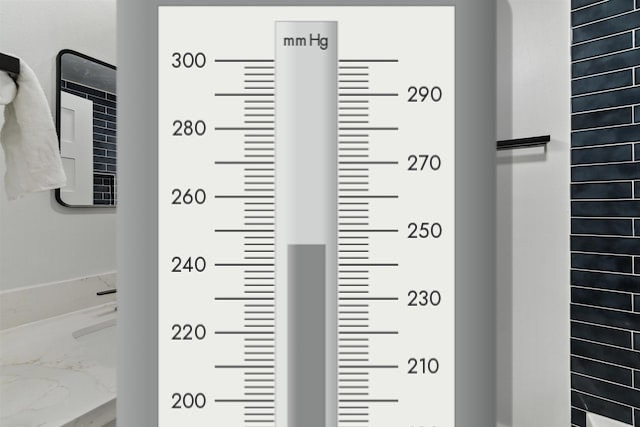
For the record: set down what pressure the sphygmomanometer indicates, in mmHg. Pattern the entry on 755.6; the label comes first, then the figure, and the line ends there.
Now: 246
